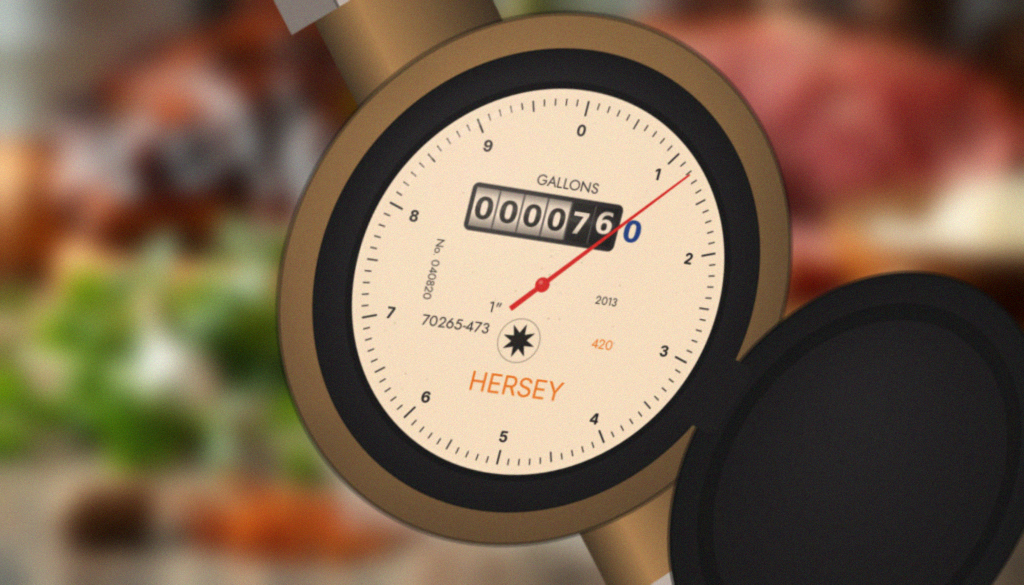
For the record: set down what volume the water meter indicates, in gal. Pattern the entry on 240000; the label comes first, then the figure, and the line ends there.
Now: 761.2
